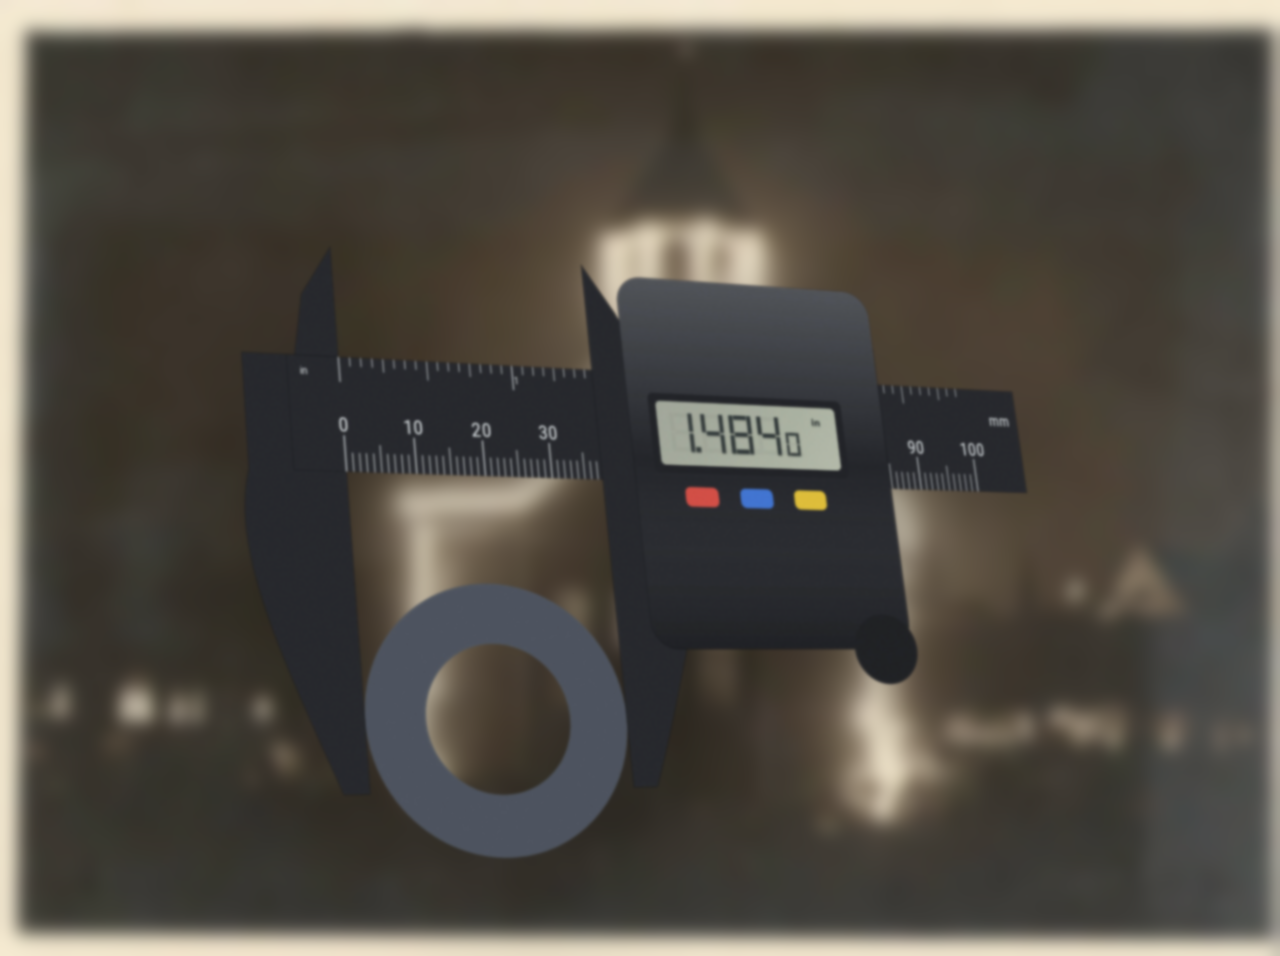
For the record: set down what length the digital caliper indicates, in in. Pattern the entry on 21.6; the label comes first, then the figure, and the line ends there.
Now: 1.4840
